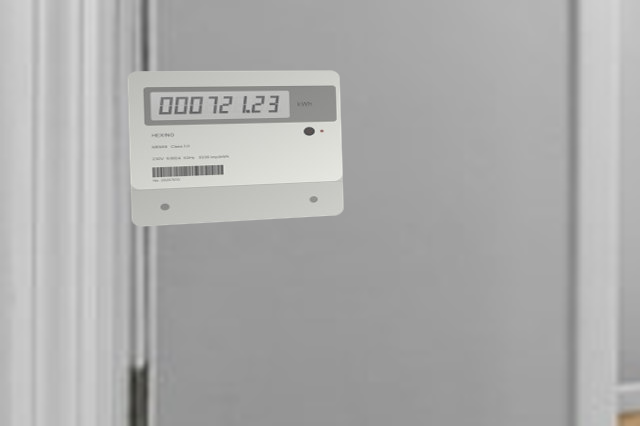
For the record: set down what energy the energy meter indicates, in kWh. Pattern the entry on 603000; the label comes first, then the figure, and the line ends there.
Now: 721.23
